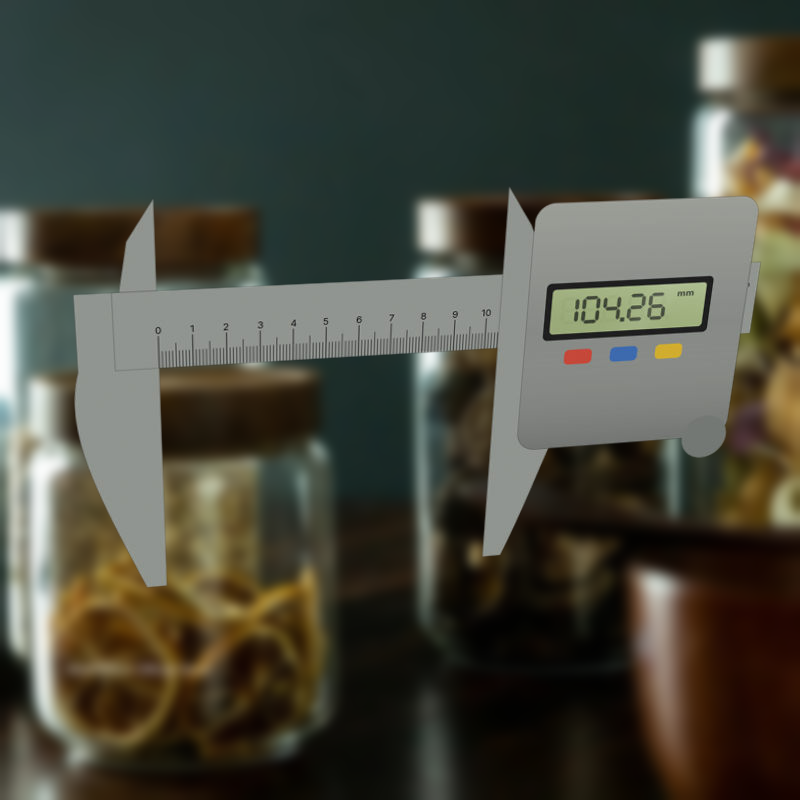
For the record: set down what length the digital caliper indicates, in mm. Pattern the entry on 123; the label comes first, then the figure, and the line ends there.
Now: 104.26
